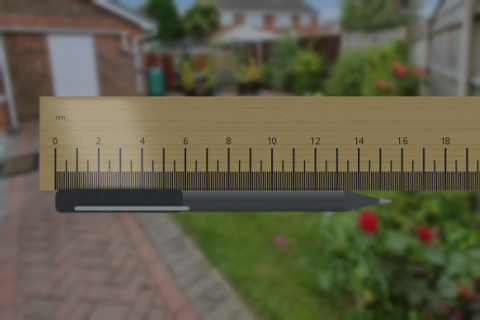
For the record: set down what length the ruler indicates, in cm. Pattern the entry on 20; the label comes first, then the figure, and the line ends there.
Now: 15.5
